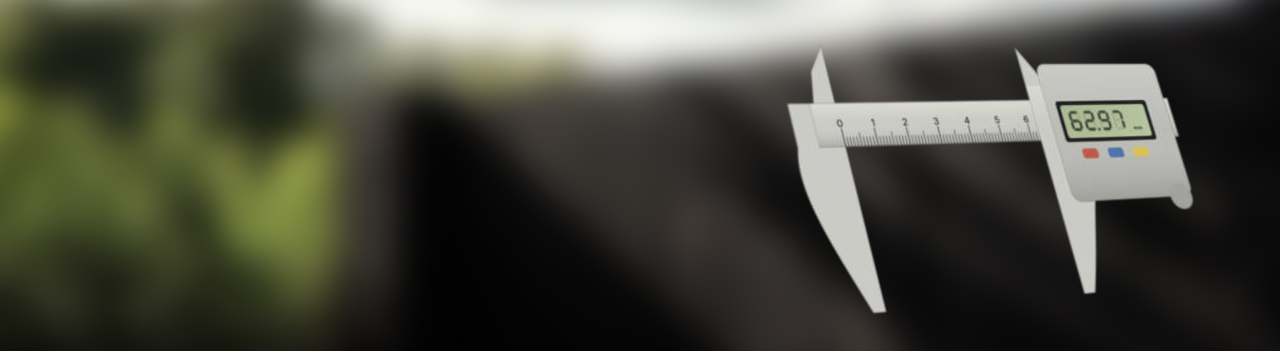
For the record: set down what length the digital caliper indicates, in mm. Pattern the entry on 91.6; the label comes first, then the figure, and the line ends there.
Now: 62.97
